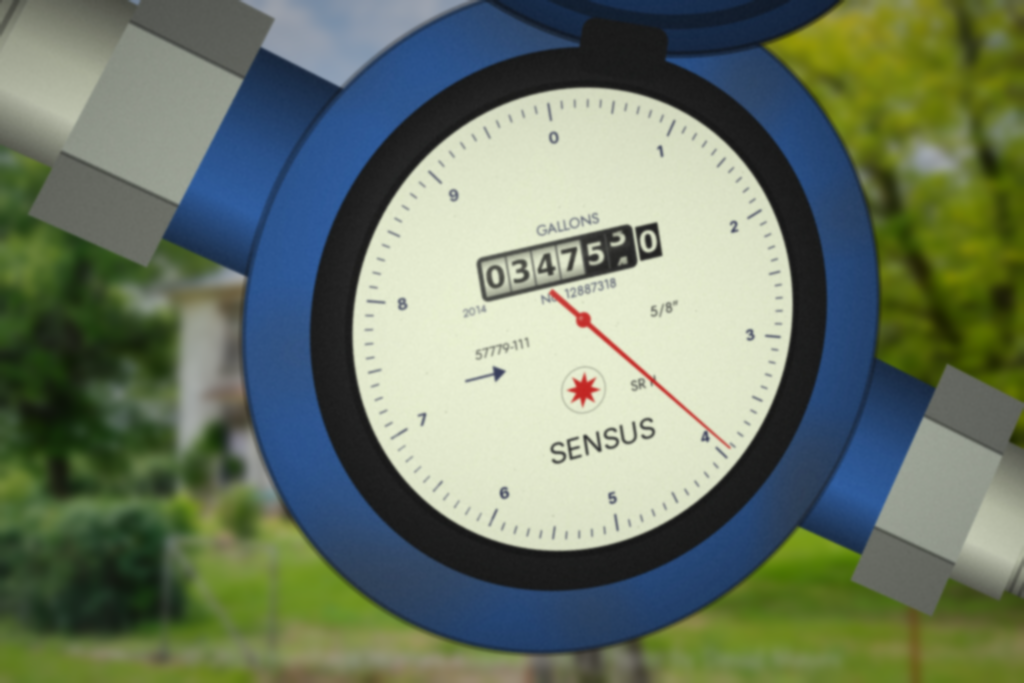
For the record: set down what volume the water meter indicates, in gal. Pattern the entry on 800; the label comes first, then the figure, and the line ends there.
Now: 347533.9
